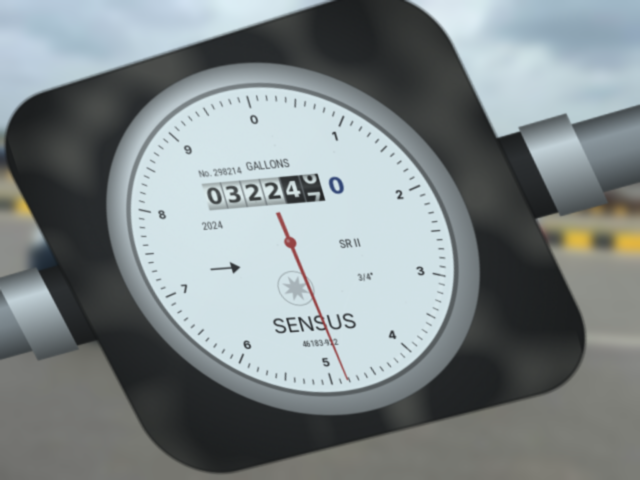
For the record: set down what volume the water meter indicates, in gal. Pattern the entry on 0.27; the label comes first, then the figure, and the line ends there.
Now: 322464.8
